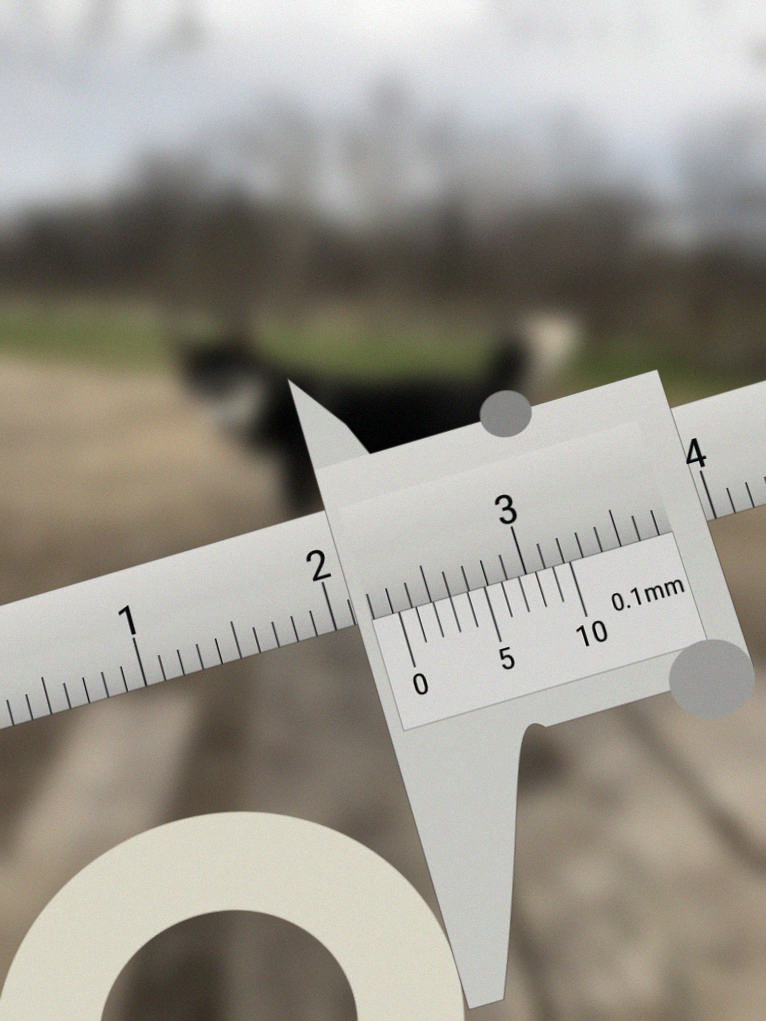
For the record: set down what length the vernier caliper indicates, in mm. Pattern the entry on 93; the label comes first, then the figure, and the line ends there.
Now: 23.3
